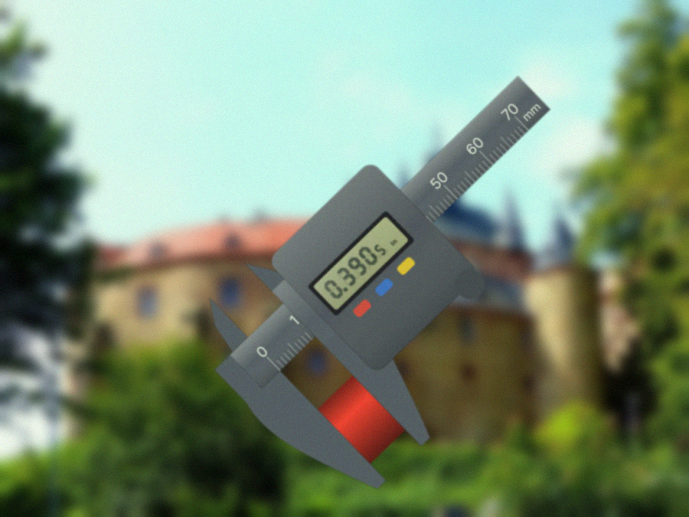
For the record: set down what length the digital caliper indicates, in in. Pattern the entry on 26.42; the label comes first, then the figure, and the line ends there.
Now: 0.3905
